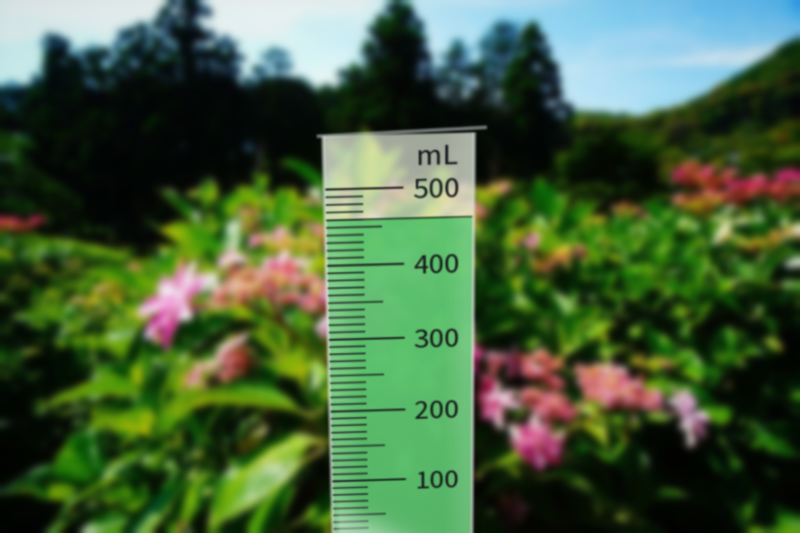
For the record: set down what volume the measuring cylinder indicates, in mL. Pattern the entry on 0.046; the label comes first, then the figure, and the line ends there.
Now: 460
